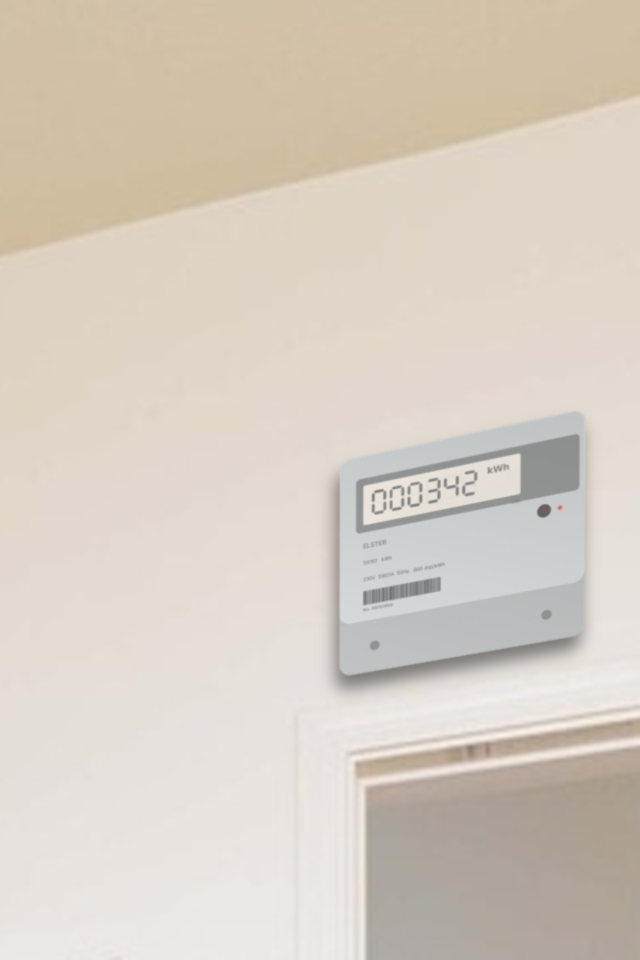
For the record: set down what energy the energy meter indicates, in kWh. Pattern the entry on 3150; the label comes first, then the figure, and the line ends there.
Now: 342
